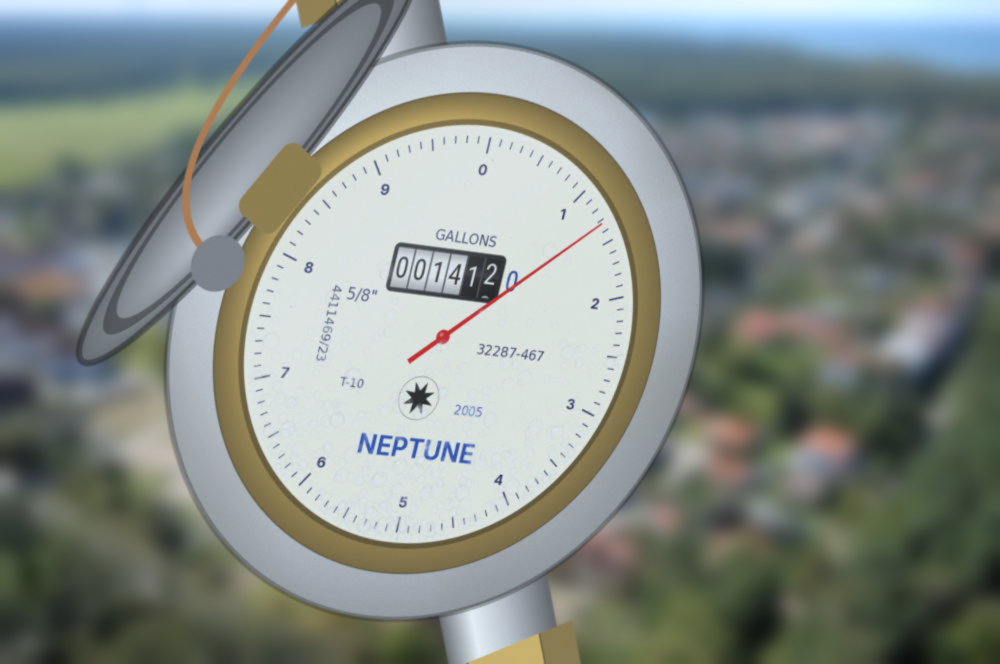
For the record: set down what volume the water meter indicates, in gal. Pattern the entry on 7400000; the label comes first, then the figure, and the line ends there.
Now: 14121.3
